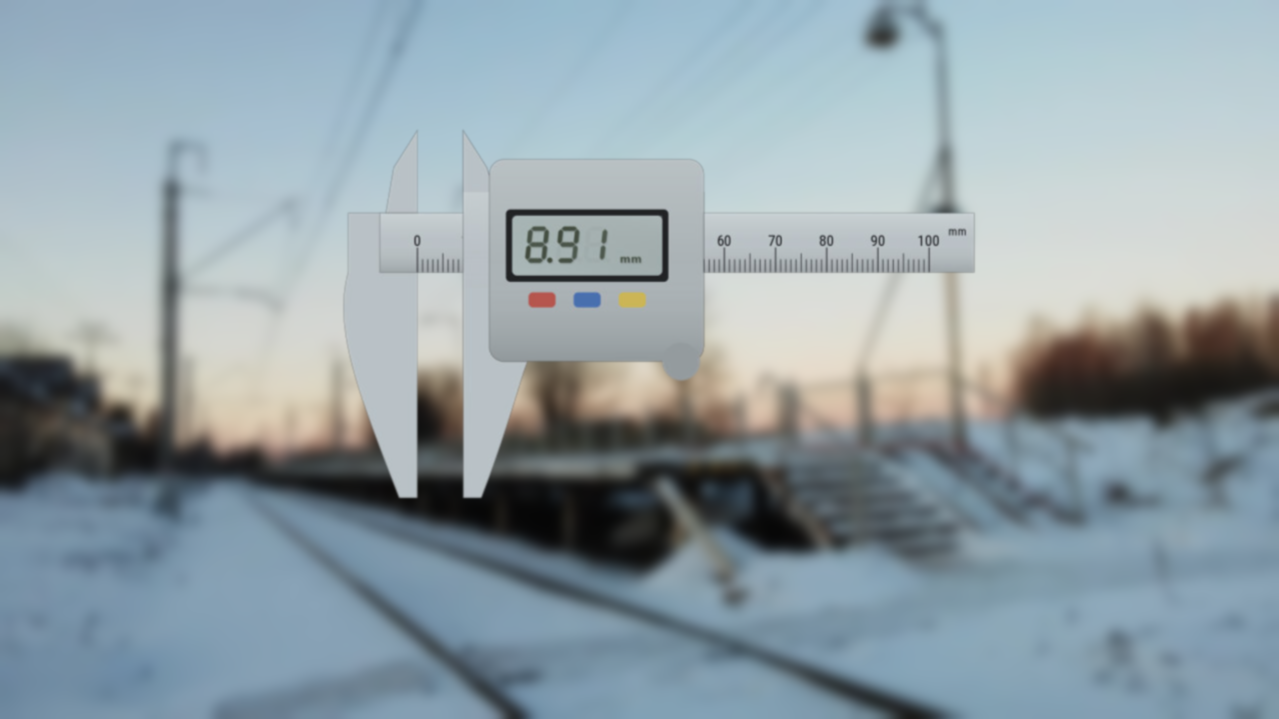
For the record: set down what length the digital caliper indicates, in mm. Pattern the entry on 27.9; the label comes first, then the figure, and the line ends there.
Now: 8.91
